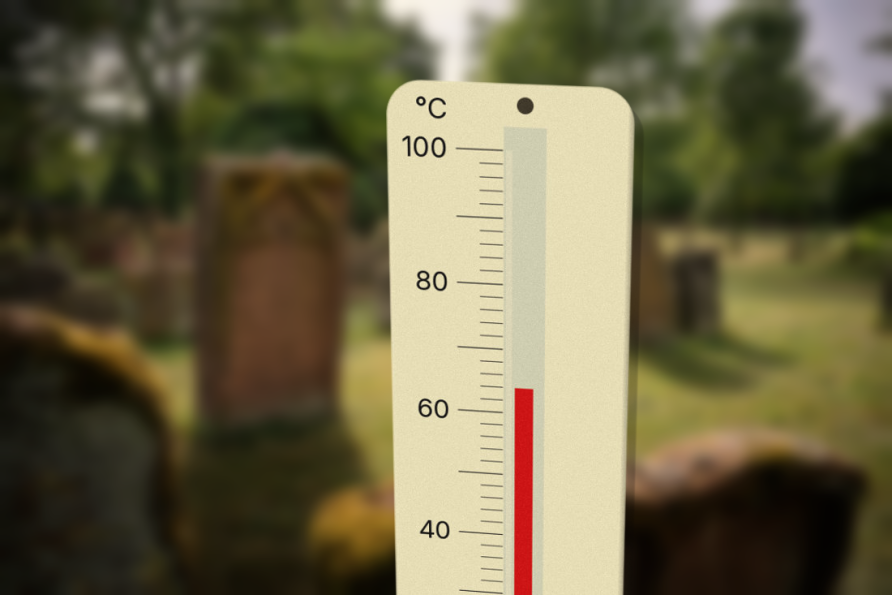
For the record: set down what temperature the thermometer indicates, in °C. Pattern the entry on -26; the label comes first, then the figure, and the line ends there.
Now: 64
